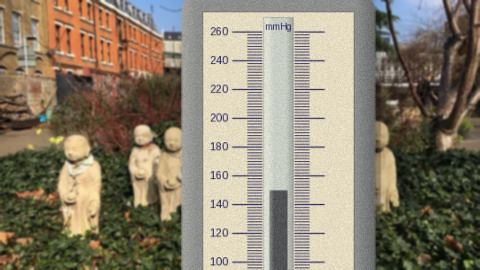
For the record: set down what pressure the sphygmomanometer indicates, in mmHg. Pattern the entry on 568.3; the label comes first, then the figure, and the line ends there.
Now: 150
